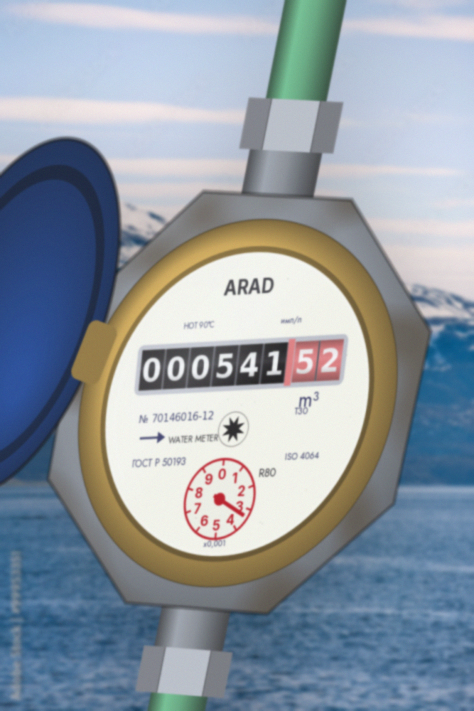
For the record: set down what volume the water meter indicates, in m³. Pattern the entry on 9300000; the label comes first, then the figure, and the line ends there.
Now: 541.523
